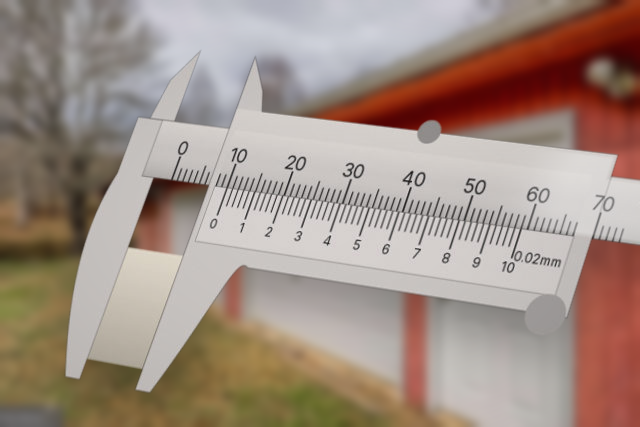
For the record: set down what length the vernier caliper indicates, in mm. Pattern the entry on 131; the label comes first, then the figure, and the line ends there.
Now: 10.0
